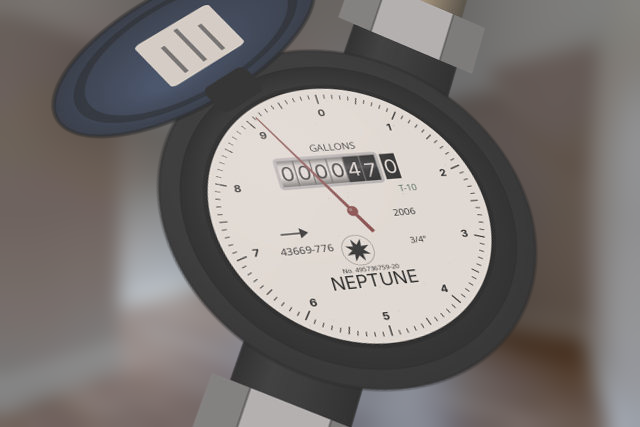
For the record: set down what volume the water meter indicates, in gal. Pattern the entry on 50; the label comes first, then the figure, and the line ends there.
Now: 469.1
